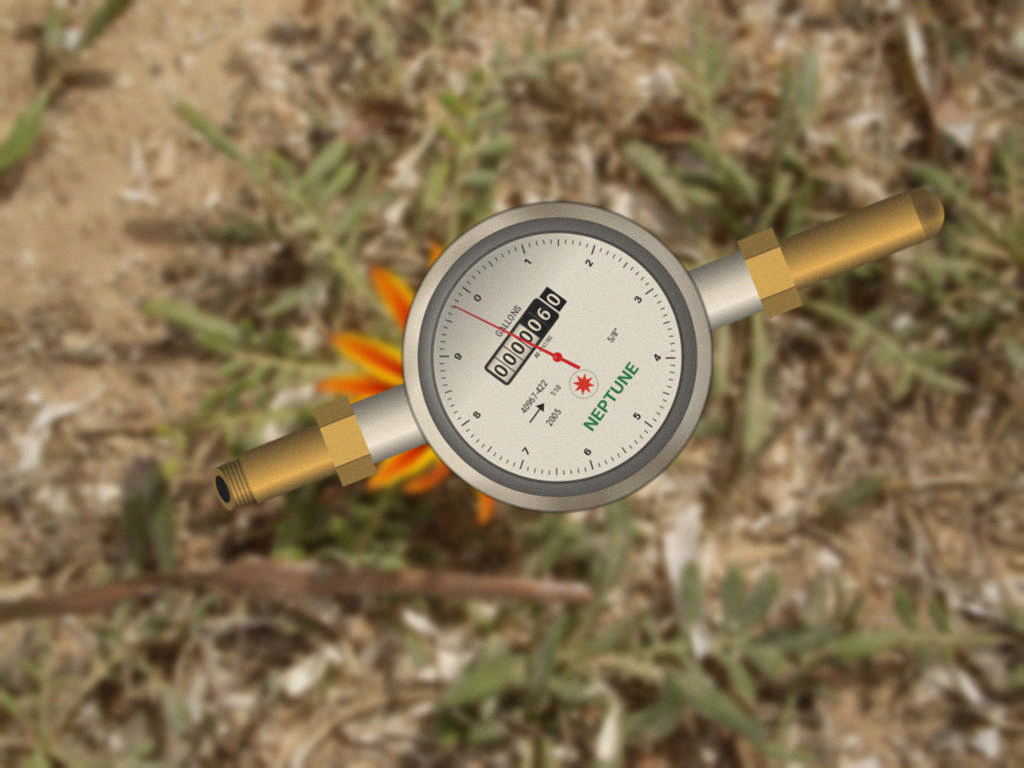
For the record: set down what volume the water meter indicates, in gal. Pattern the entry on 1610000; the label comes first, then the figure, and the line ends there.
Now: 59.7
